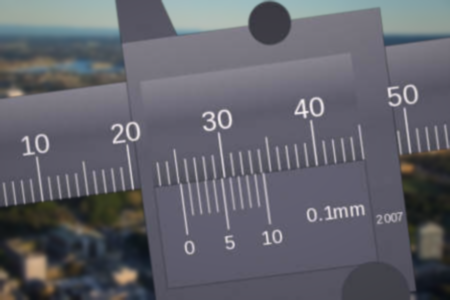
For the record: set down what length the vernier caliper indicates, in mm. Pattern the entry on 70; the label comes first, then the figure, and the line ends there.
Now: 25.2
